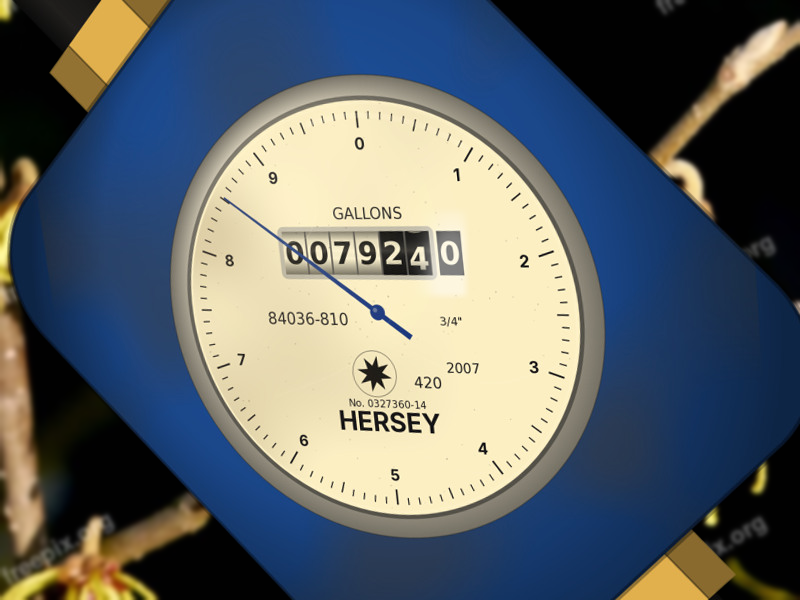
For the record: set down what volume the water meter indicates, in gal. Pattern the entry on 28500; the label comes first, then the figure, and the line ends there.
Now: 79238.5
